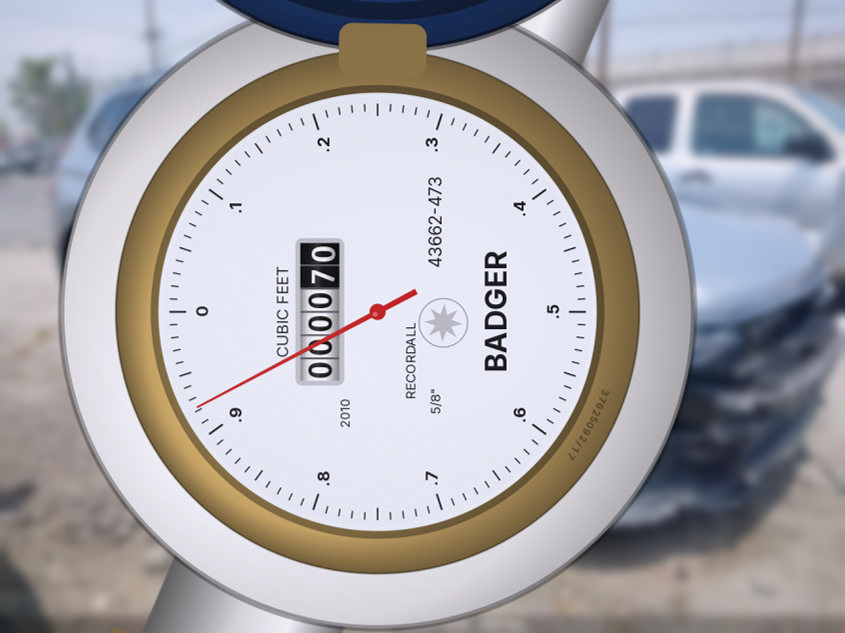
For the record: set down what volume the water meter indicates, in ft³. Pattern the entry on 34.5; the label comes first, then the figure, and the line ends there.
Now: 69.92
